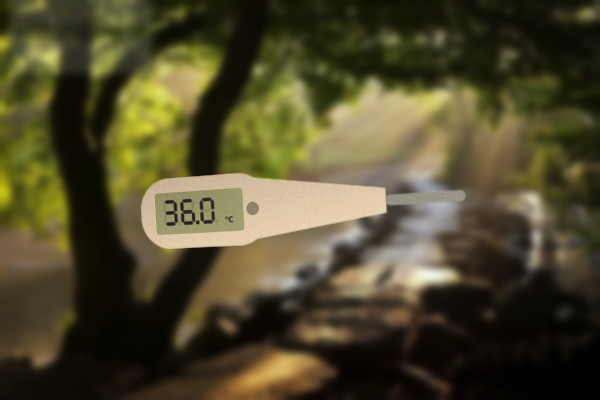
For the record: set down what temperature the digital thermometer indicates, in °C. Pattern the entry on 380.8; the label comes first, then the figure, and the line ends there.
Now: 36.0
